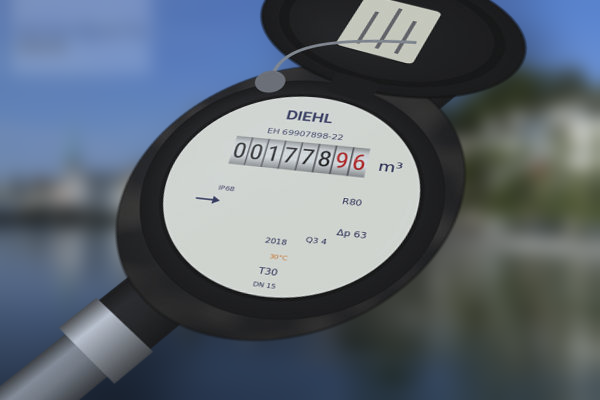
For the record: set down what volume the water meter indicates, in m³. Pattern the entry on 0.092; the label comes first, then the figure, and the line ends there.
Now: 1778.96
